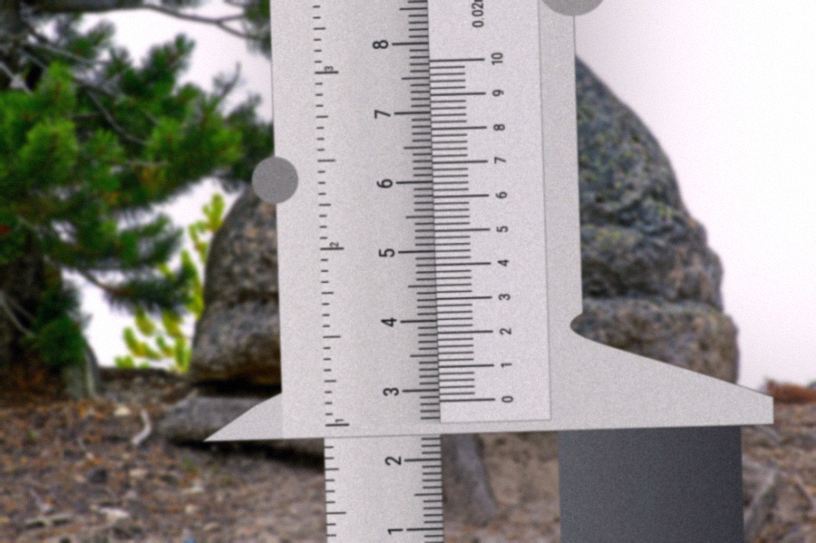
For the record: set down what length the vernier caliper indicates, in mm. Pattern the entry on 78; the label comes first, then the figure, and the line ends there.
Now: 28.4
